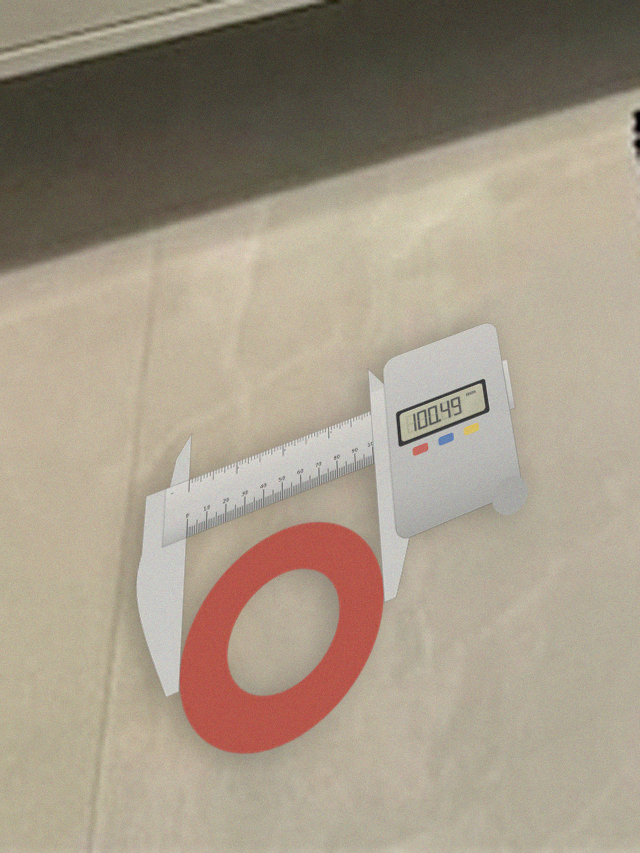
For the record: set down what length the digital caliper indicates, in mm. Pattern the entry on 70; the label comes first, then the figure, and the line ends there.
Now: 100.49
